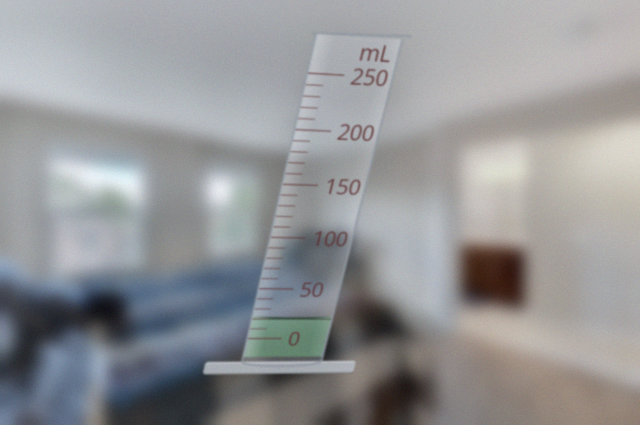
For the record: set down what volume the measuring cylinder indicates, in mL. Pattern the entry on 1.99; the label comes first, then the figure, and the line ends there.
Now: 20
